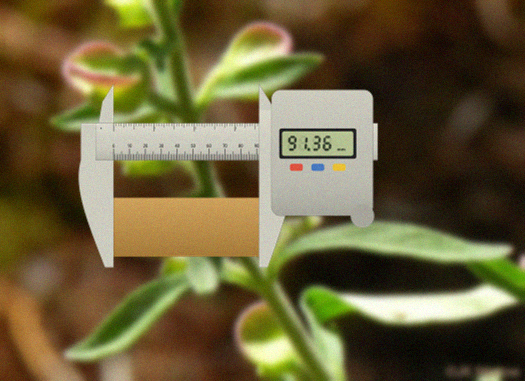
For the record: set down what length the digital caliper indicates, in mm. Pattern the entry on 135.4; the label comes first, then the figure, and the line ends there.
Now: 91.36
